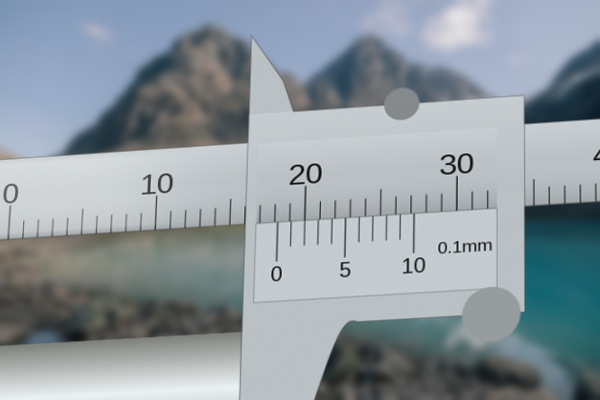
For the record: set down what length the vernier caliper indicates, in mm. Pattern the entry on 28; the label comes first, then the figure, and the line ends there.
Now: 18.2
